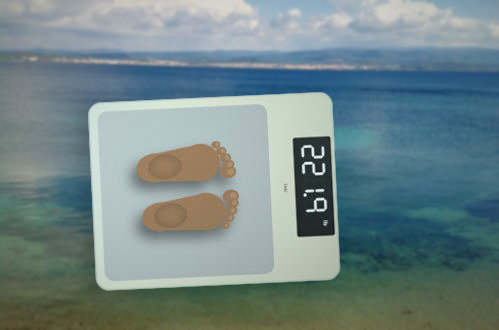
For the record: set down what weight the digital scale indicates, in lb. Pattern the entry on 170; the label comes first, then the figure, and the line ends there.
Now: 221.9
